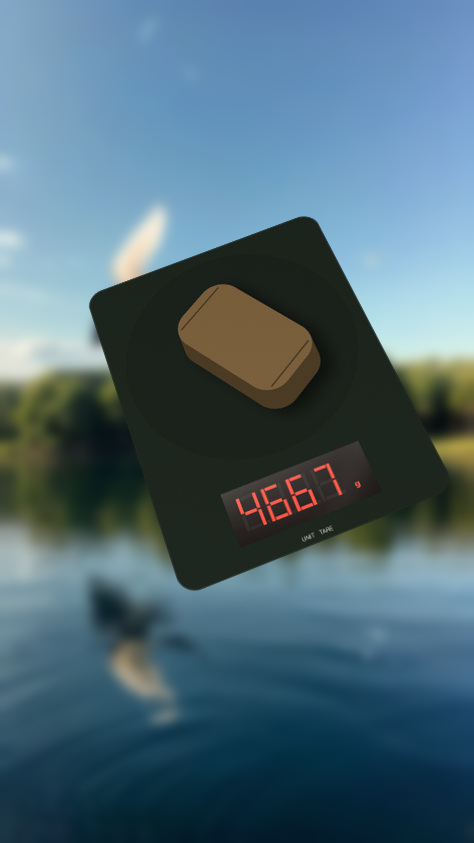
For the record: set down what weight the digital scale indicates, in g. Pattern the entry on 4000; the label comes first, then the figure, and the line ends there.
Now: 4667
